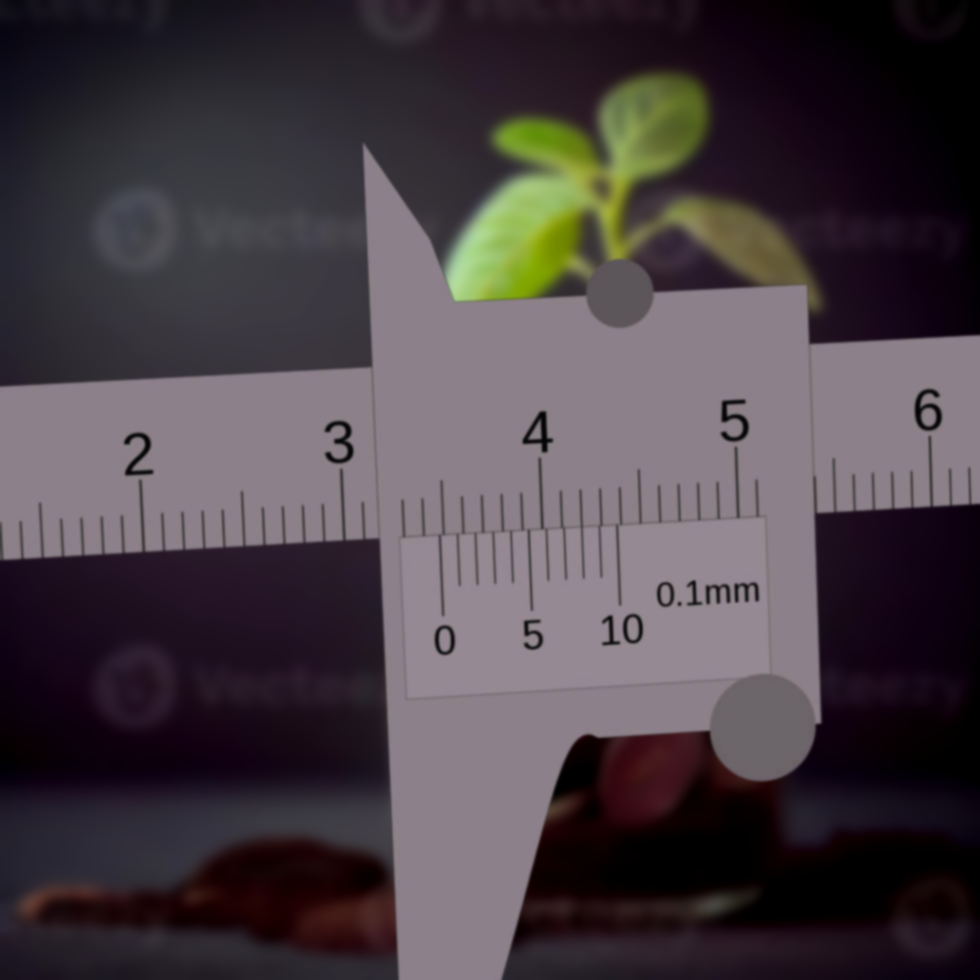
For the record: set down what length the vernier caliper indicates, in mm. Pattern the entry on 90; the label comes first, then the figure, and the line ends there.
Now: 34.8
